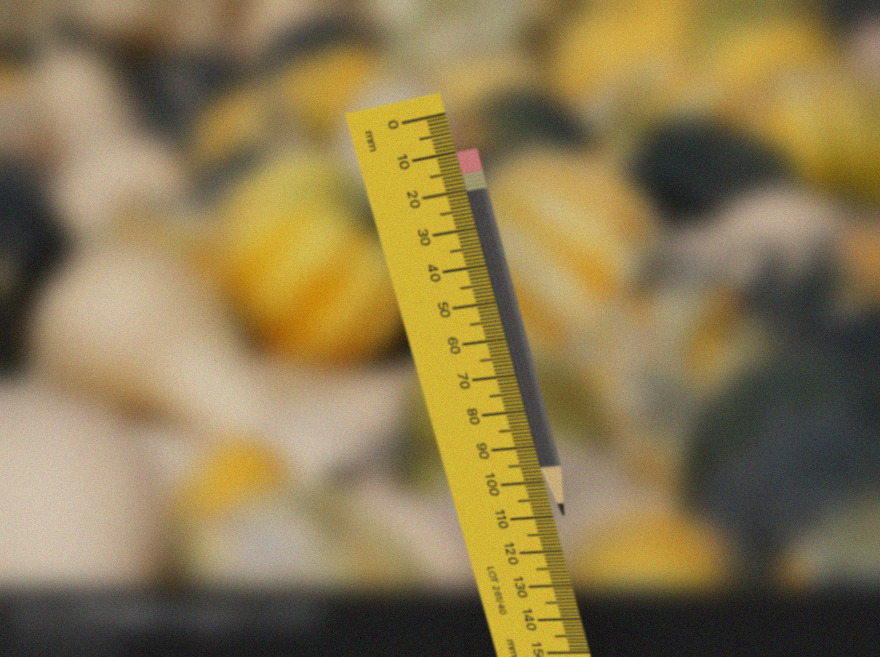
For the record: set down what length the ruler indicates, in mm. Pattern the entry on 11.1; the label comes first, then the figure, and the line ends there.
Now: 100
